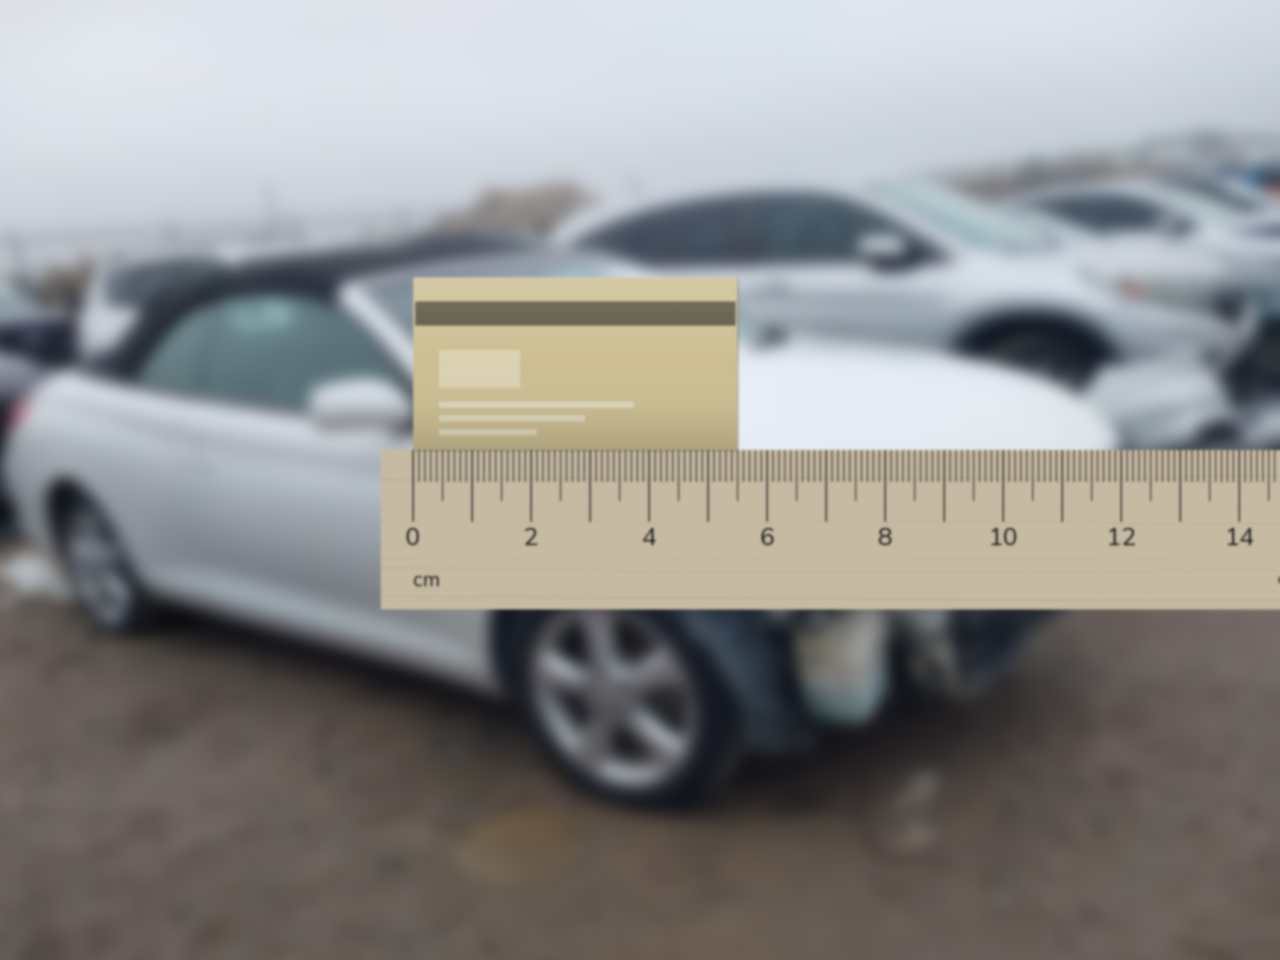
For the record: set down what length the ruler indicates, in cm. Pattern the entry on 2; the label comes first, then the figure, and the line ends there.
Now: 5.5
